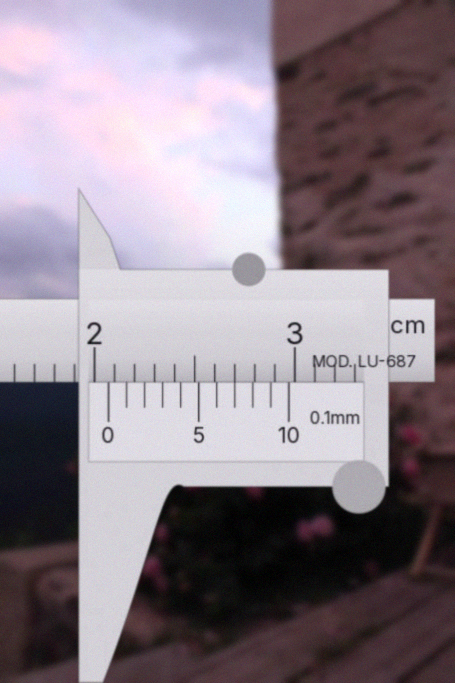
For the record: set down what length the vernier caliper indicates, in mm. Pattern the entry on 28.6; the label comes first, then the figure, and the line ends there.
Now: 20.7
